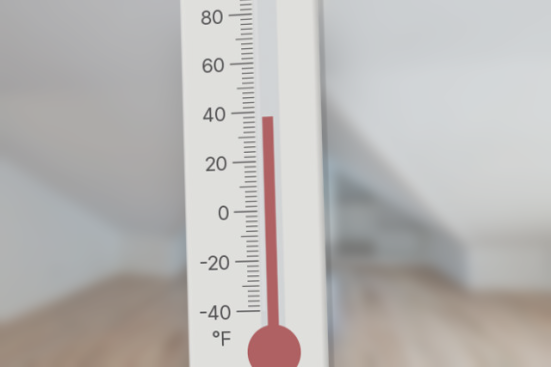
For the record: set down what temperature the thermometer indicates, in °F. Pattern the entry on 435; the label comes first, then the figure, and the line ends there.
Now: 38
